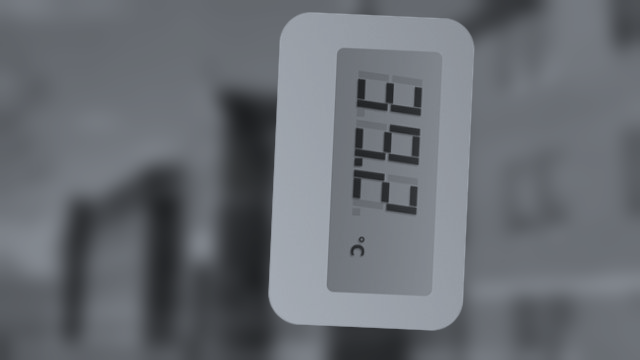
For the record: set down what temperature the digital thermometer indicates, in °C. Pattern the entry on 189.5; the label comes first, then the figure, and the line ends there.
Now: 39.2
